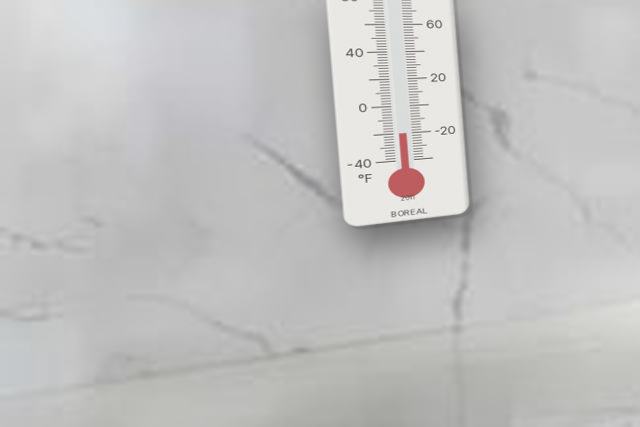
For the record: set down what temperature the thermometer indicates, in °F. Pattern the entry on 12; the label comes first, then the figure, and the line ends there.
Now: -20
